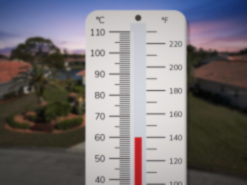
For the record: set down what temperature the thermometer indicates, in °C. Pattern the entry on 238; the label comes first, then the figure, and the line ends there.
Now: 60
